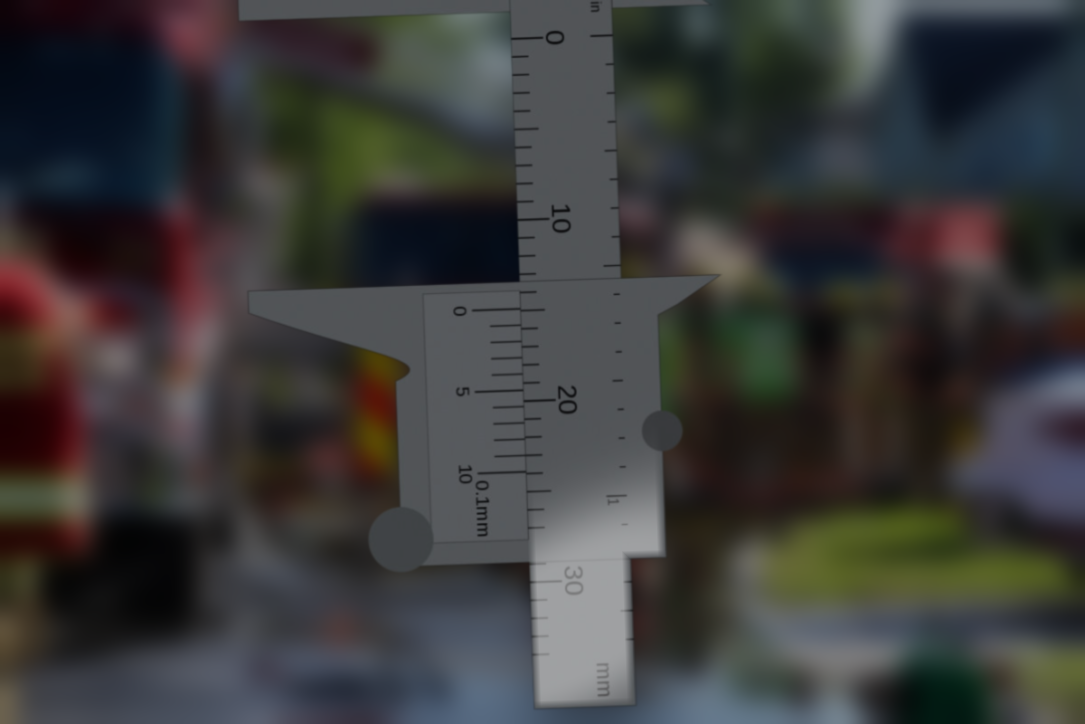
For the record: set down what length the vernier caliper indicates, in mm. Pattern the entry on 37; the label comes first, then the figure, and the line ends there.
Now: 14.9
